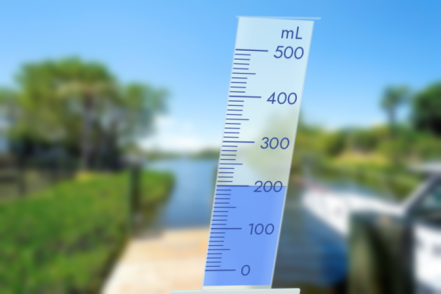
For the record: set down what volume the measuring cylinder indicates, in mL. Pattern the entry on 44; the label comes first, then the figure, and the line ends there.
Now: 200
